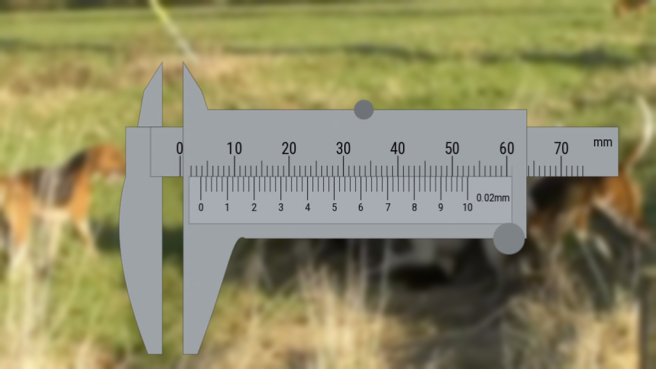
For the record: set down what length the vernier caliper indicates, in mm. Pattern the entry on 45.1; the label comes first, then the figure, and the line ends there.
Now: 3.8
